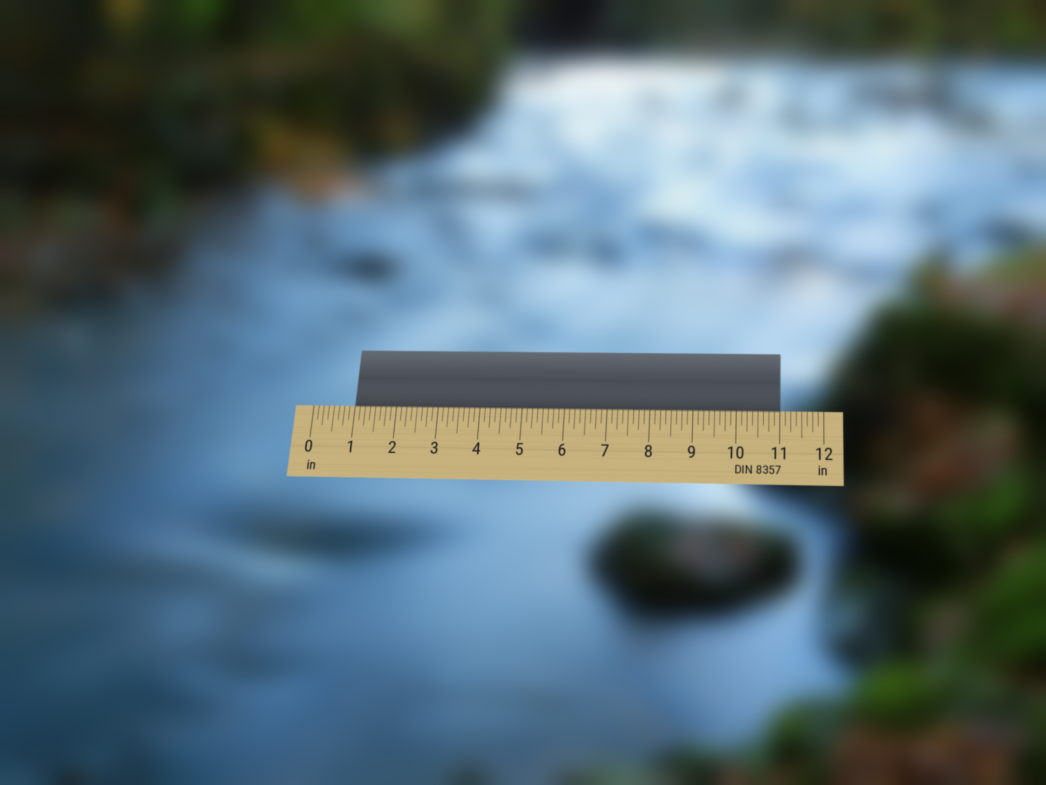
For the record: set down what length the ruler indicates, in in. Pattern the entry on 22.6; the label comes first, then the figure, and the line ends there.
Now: 10
